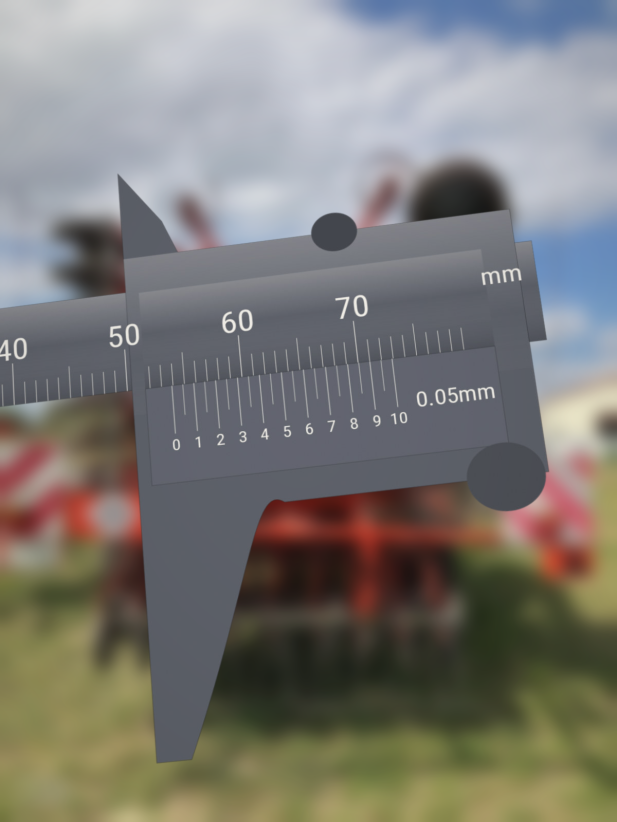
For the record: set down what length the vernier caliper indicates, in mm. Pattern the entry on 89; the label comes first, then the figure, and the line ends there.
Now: 53.9
